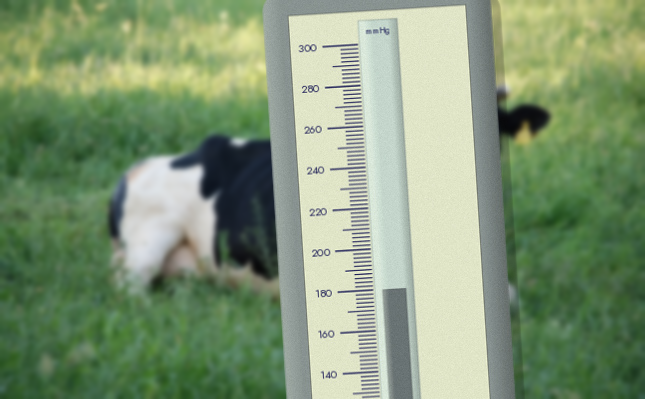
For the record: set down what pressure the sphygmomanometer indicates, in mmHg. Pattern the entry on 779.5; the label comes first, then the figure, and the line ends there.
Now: 180
